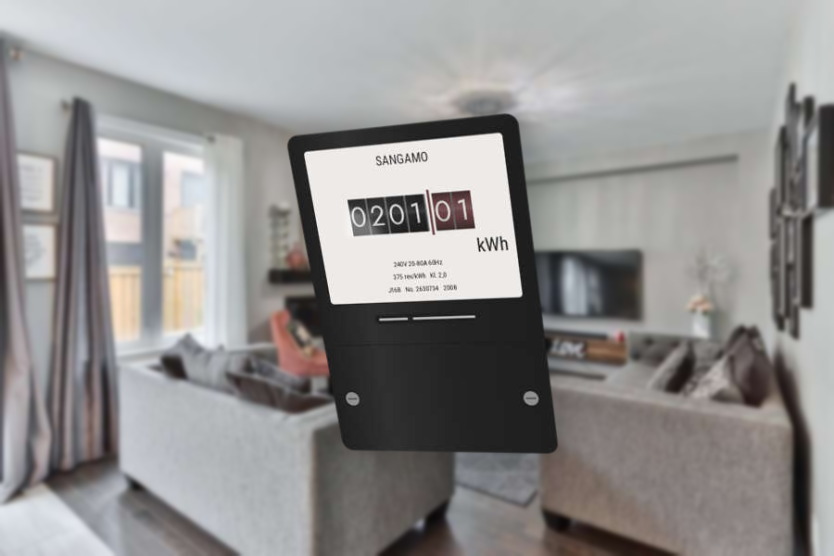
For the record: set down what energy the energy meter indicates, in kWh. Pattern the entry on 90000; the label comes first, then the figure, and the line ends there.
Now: 201.01
